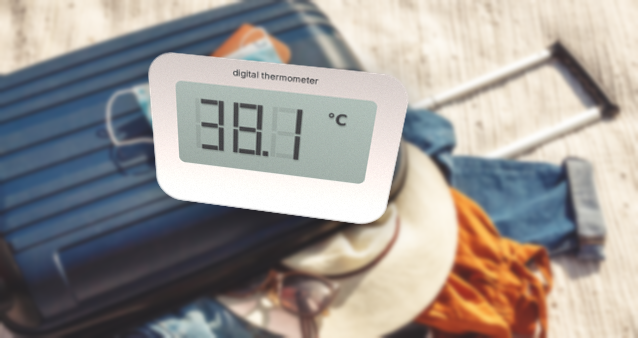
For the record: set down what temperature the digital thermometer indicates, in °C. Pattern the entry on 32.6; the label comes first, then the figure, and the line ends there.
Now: 38.1
